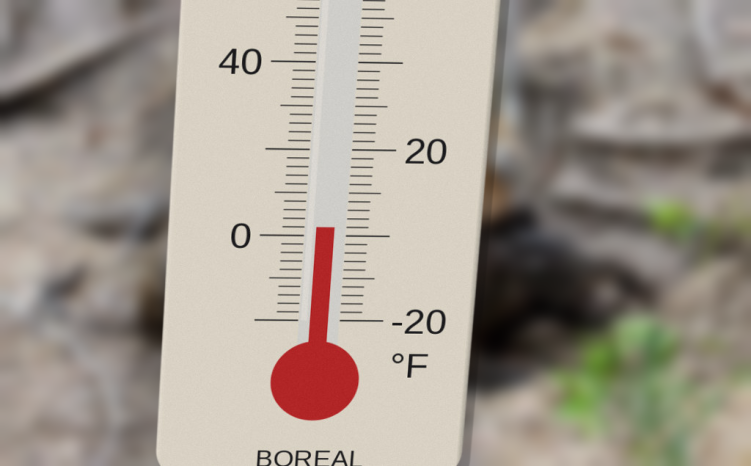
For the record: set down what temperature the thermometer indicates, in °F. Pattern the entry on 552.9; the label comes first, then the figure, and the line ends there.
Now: 2
